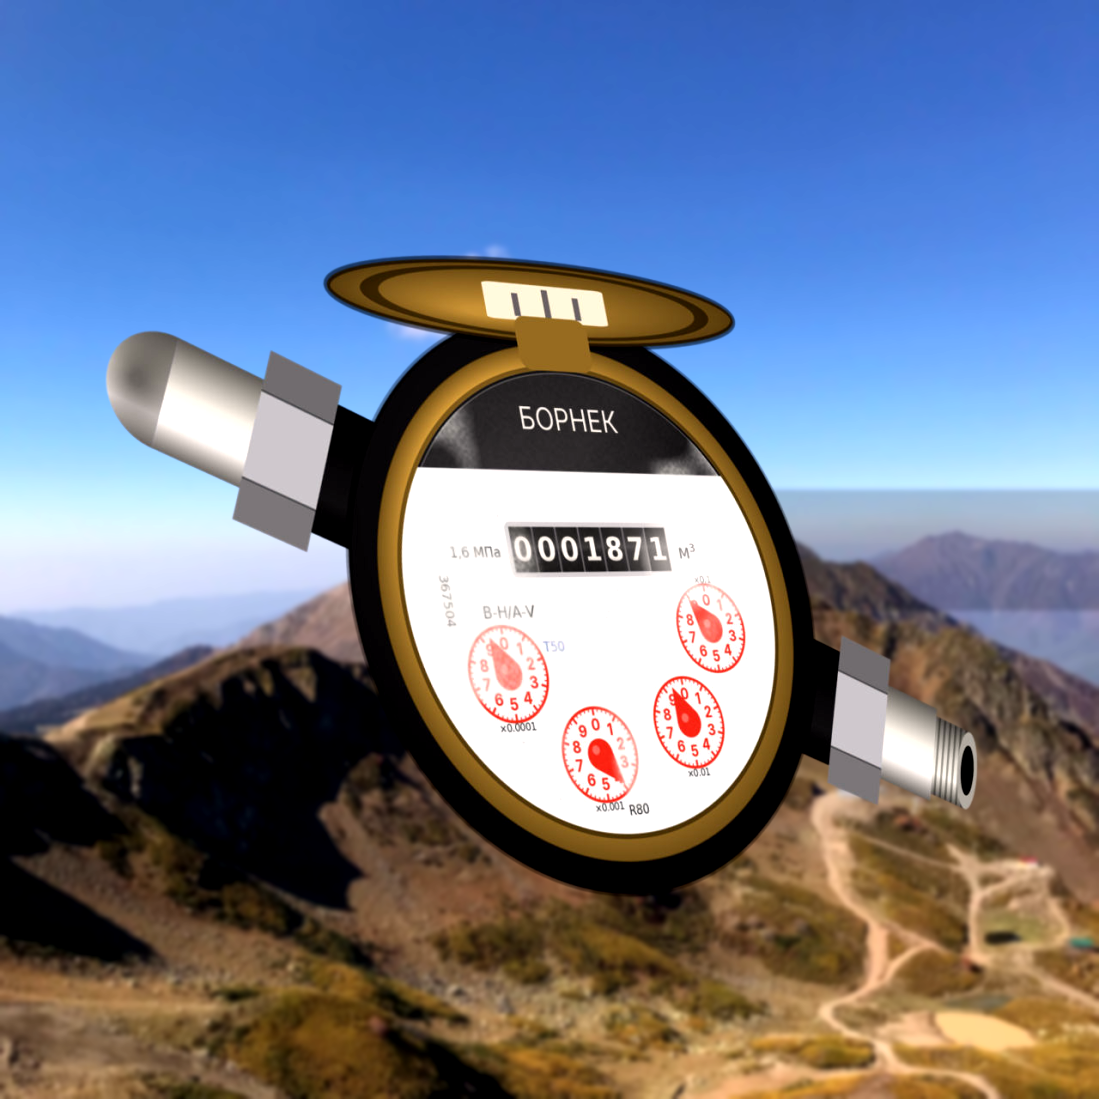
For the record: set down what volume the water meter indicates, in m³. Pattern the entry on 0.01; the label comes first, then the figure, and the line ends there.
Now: 1871.8939
